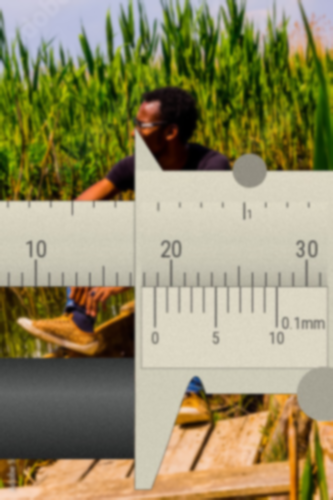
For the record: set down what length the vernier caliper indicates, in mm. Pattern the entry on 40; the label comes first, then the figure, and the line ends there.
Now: 18.8
